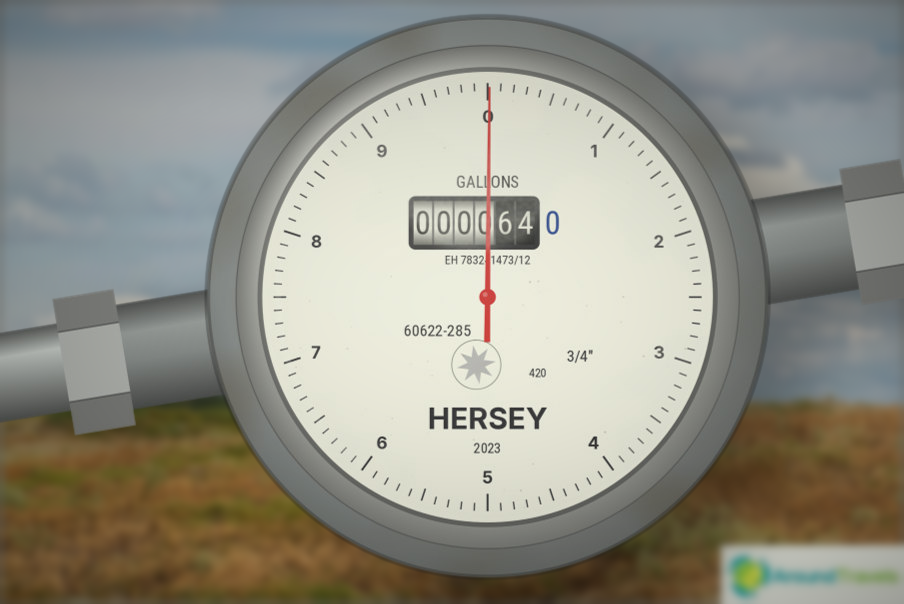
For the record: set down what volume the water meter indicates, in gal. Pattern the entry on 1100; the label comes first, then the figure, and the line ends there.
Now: 640.0
